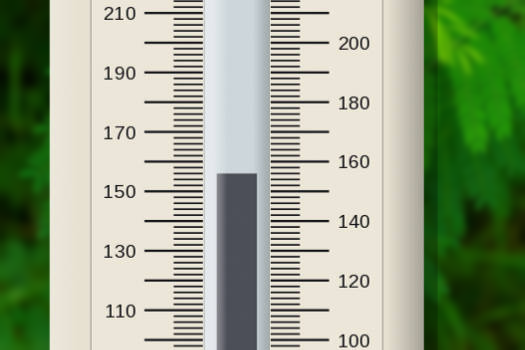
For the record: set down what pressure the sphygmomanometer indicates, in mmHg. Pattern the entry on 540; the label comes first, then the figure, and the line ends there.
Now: 156
